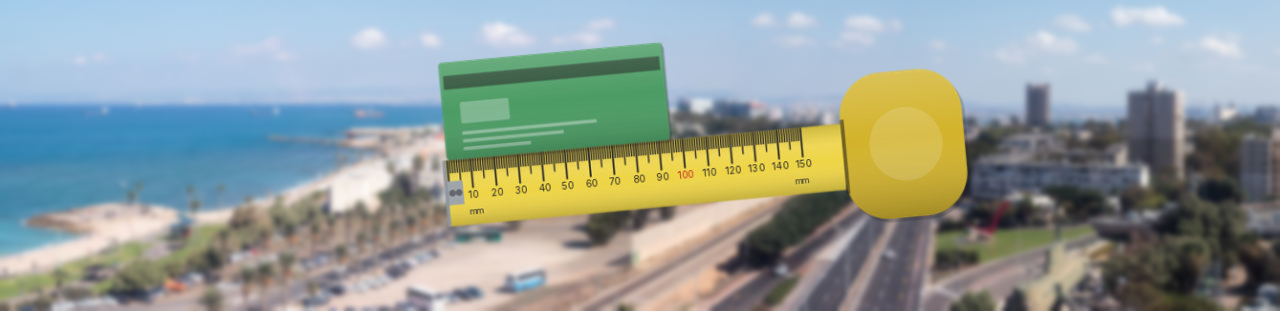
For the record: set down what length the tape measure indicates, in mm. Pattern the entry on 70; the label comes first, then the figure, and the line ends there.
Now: 95
